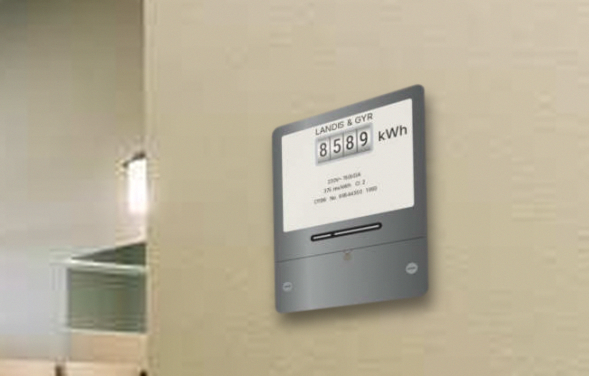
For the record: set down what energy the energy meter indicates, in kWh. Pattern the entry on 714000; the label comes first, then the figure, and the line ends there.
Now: 8589
